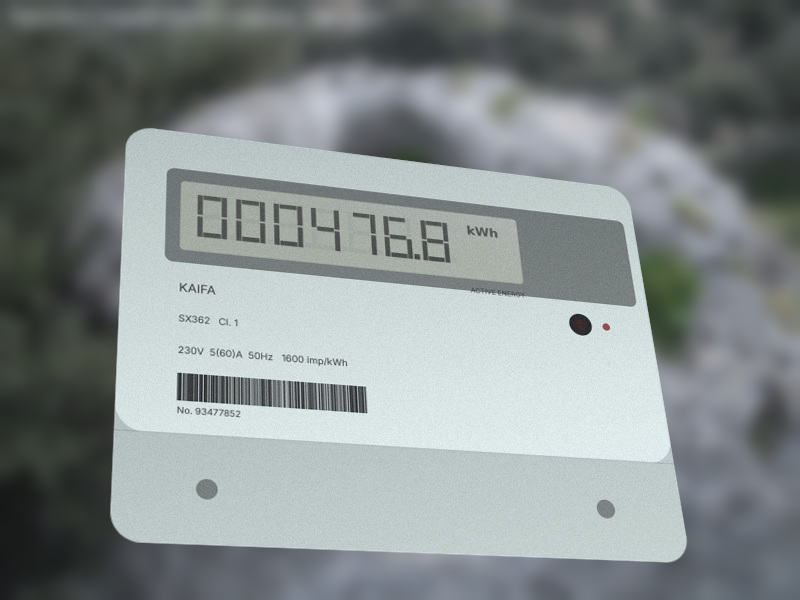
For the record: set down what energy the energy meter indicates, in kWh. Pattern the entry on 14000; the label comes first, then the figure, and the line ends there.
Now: 476.8
